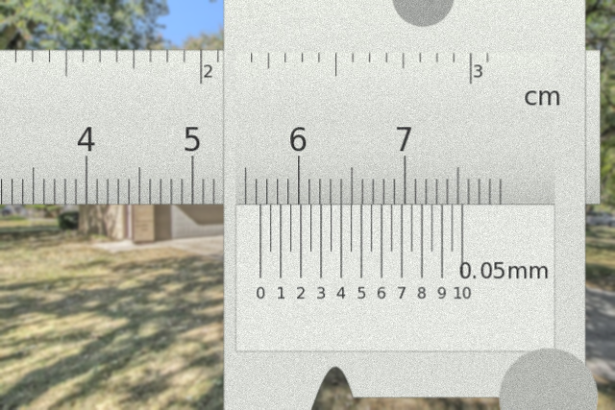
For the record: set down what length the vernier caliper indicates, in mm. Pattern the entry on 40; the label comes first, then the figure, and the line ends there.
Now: 56.4
